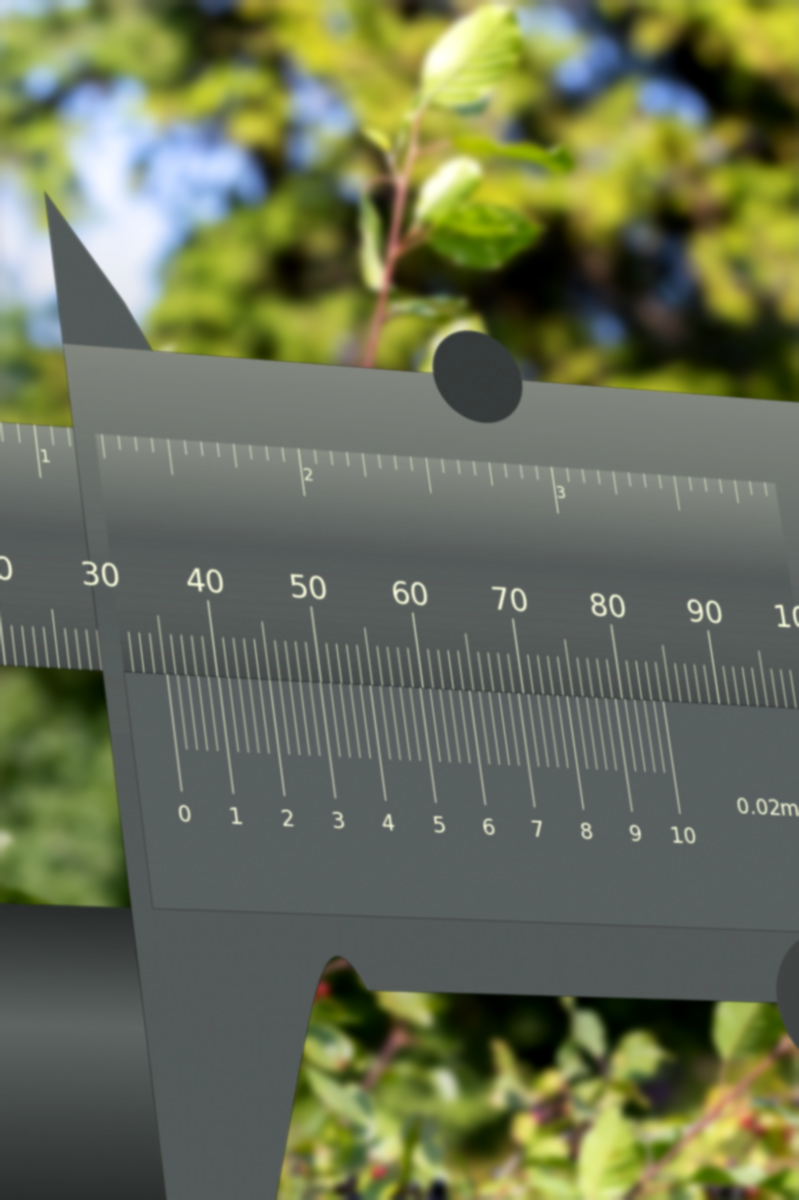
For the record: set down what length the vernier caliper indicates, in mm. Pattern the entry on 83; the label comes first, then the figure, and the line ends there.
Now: 35.2
